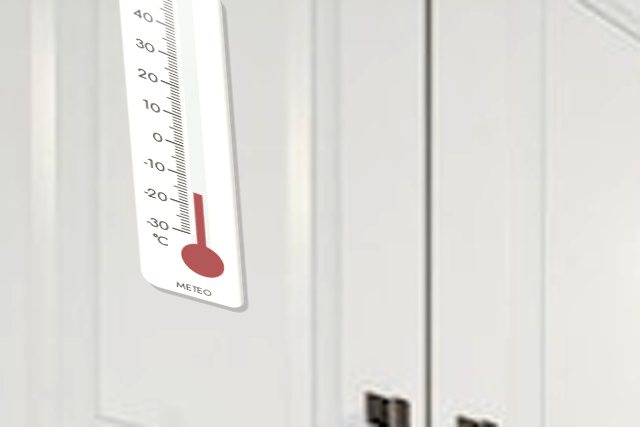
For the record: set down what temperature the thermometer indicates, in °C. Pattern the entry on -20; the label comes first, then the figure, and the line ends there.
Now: -15
